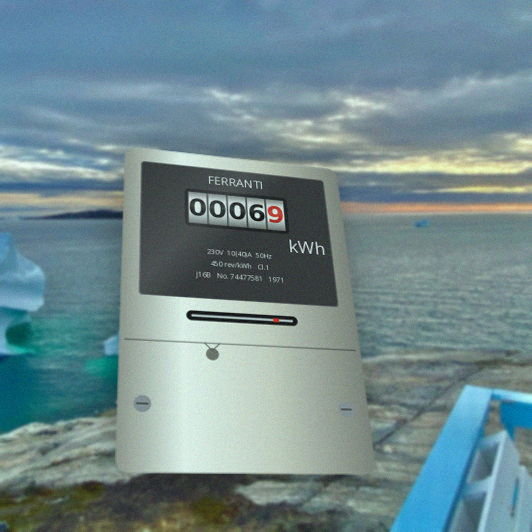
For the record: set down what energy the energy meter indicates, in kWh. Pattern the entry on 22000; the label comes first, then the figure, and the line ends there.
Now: 6.9
